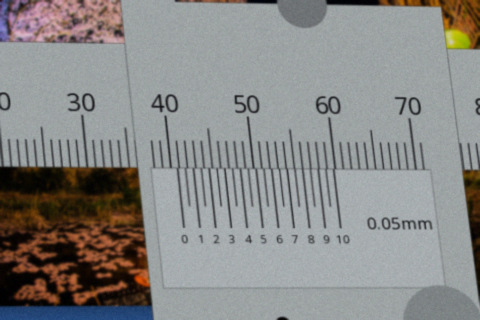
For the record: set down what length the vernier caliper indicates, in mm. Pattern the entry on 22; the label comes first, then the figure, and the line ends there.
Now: 40.8
